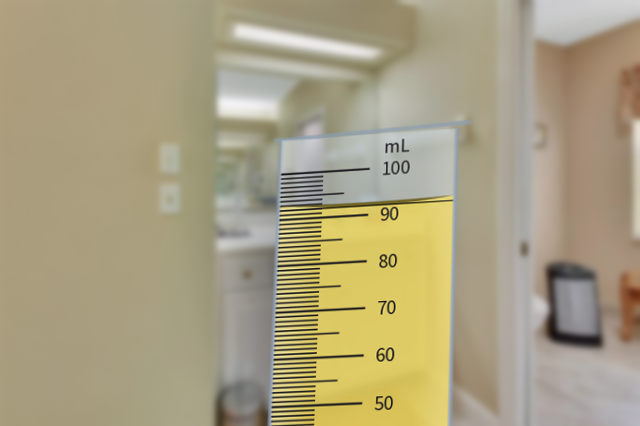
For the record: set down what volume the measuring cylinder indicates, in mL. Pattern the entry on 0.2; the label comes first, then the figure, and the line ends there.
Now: 92
